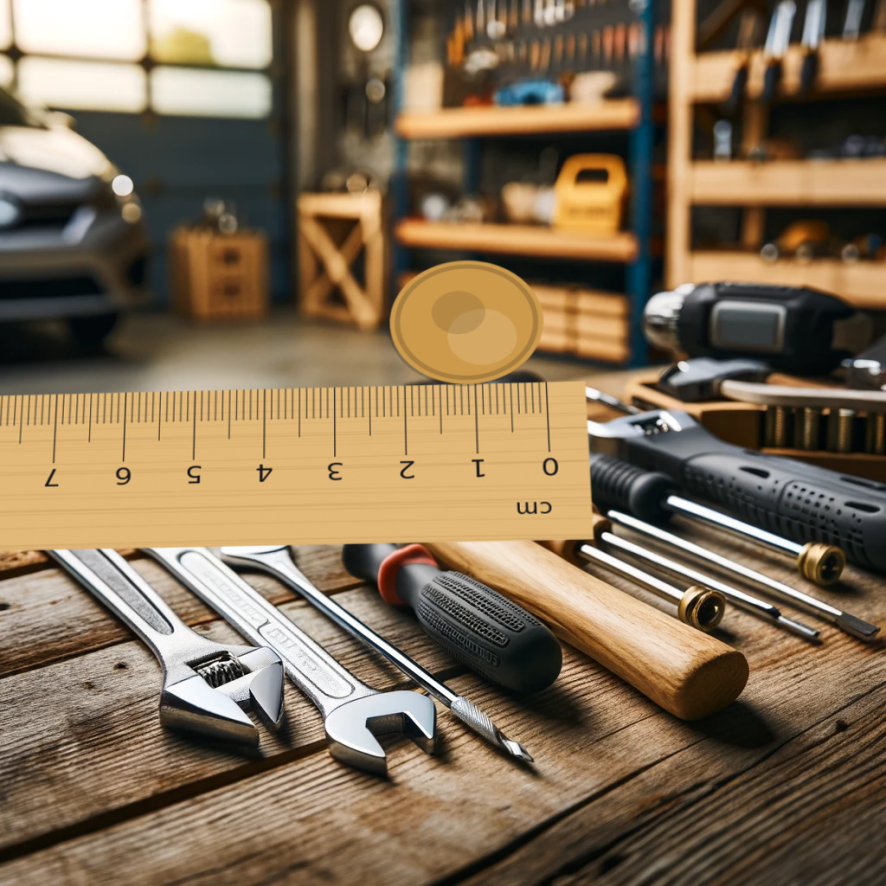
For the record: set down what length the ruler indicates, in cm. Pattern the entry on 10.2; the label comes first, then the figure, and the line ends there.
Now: 2.2
